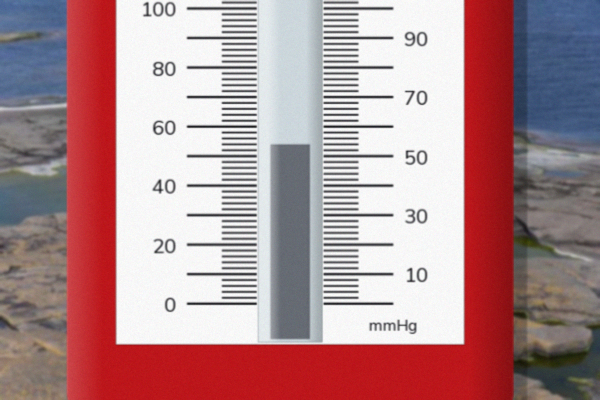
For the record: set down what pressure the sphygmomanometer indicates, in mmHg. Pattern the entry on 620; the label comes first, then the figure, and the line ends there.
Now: 54
